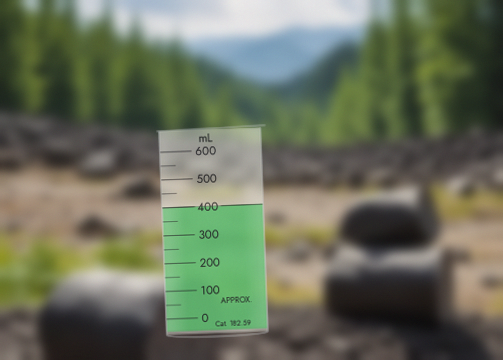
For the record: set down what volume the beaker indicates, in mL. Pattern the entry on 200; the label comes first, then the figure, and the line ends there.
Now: 400
